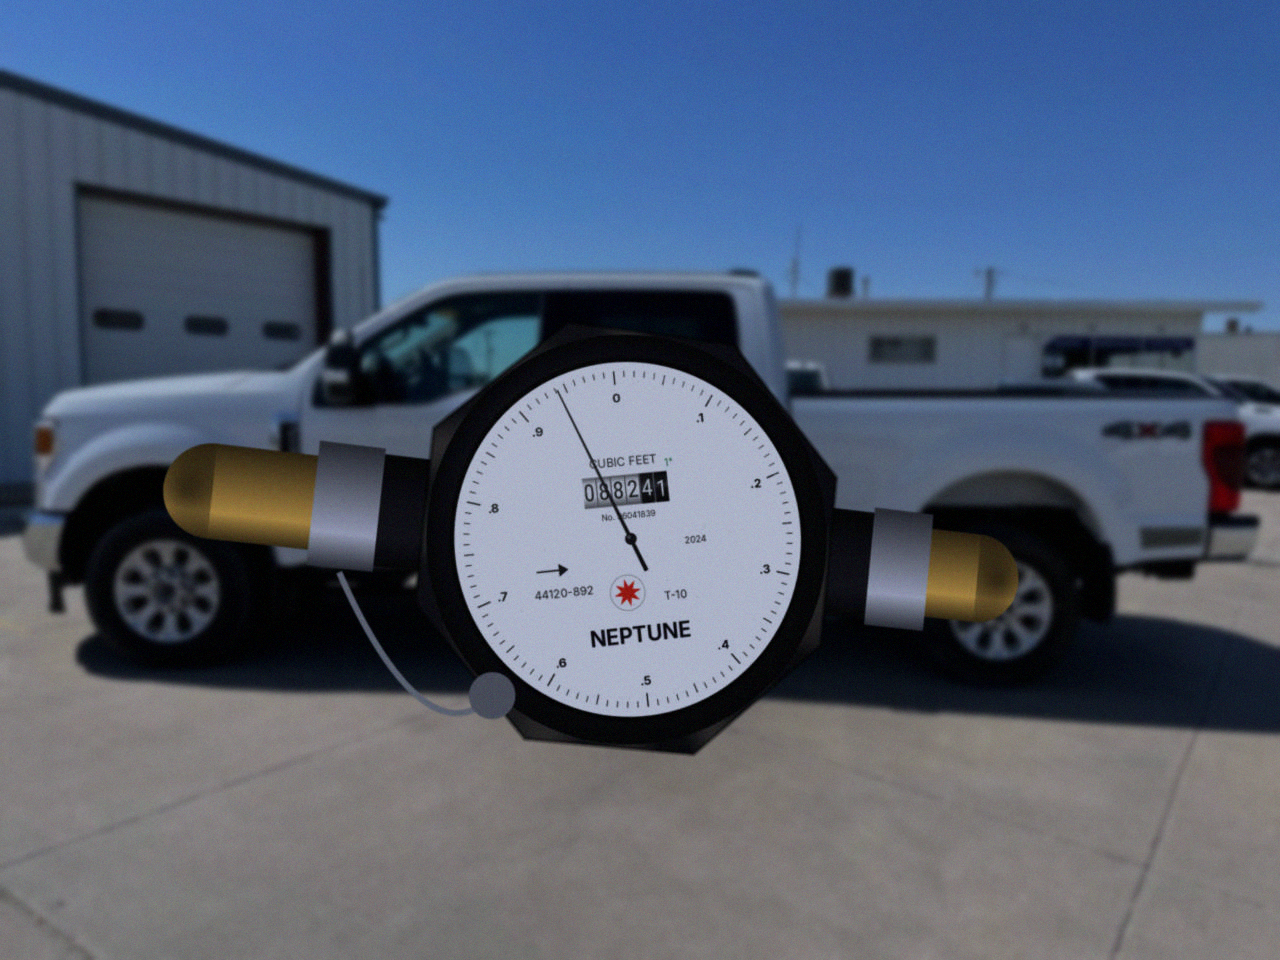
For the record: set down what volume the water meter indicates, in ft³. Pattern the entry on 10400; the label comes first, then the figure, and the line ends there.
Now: 88240.94
